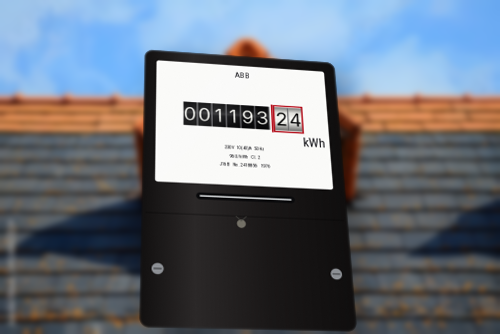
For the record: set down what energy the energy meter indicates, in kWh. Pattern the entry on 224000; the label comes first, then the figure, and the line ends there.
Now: 1193.24
